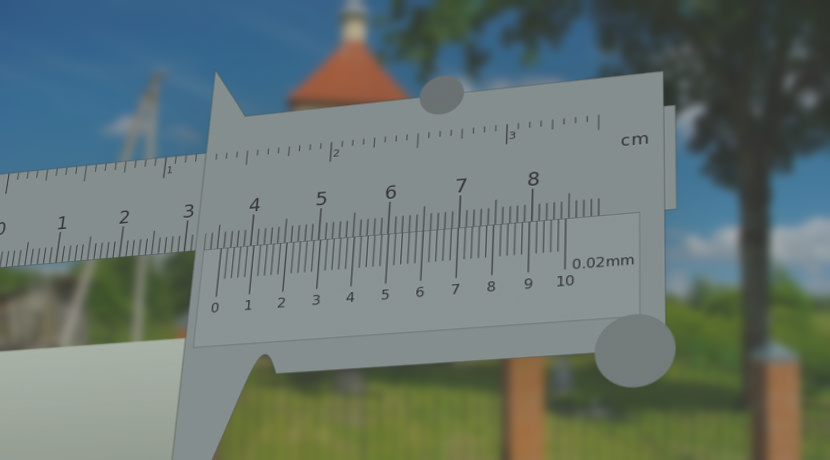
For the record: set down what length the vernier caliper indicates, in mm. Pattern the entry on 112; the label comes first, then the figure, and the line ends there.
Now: 35.6
